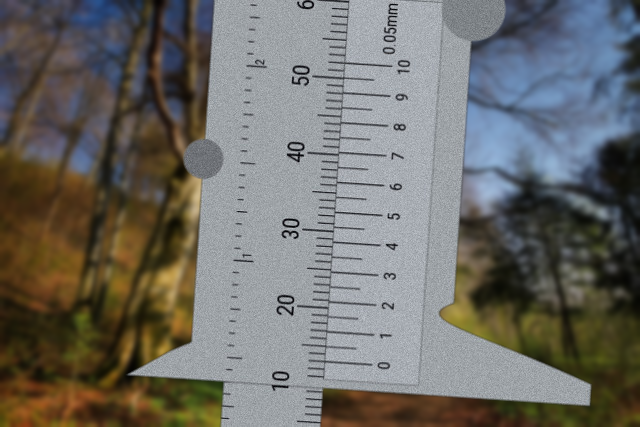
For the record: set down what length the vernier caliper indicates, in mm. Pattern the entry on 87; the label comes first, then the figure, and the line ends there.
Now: 13.0
